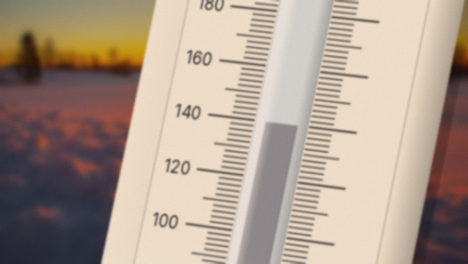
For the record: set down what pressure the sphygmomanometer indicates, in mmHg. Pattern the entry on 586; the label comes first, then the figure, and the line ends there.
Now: 140
